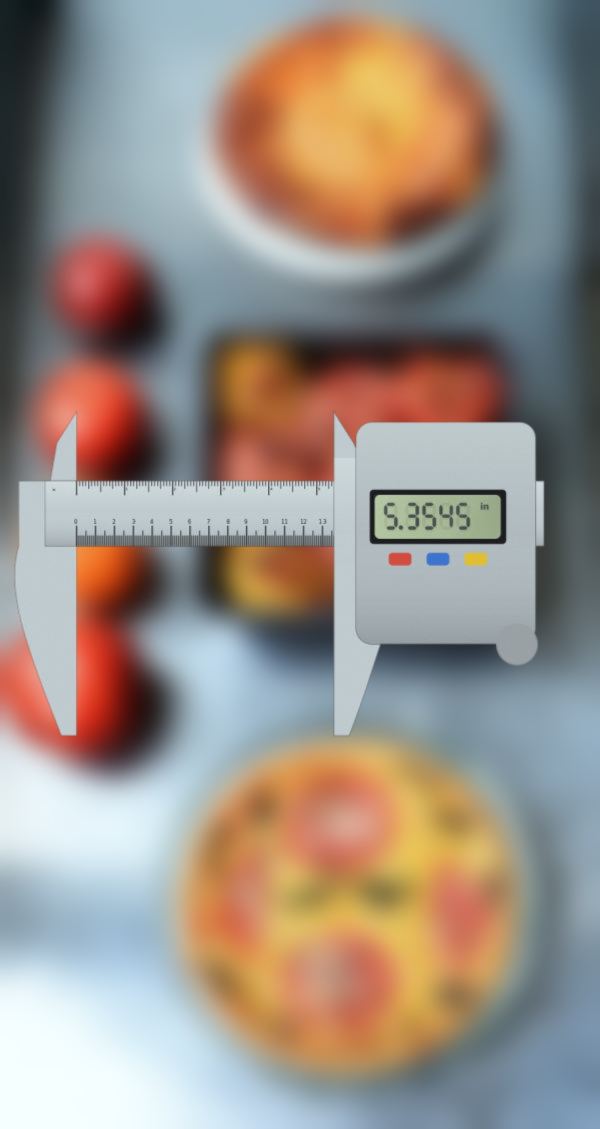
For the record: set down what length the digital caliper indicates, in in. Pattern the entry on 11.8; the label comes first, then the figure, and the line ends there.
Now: 5.3545
